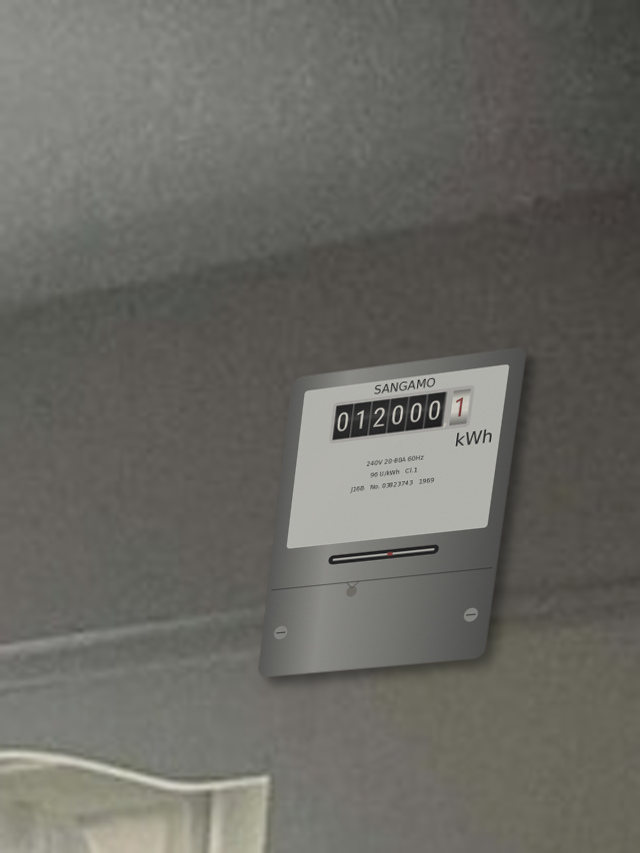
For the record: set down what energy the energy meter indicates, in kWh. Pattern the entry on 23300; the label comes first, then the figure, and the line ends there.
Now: 12000.1
